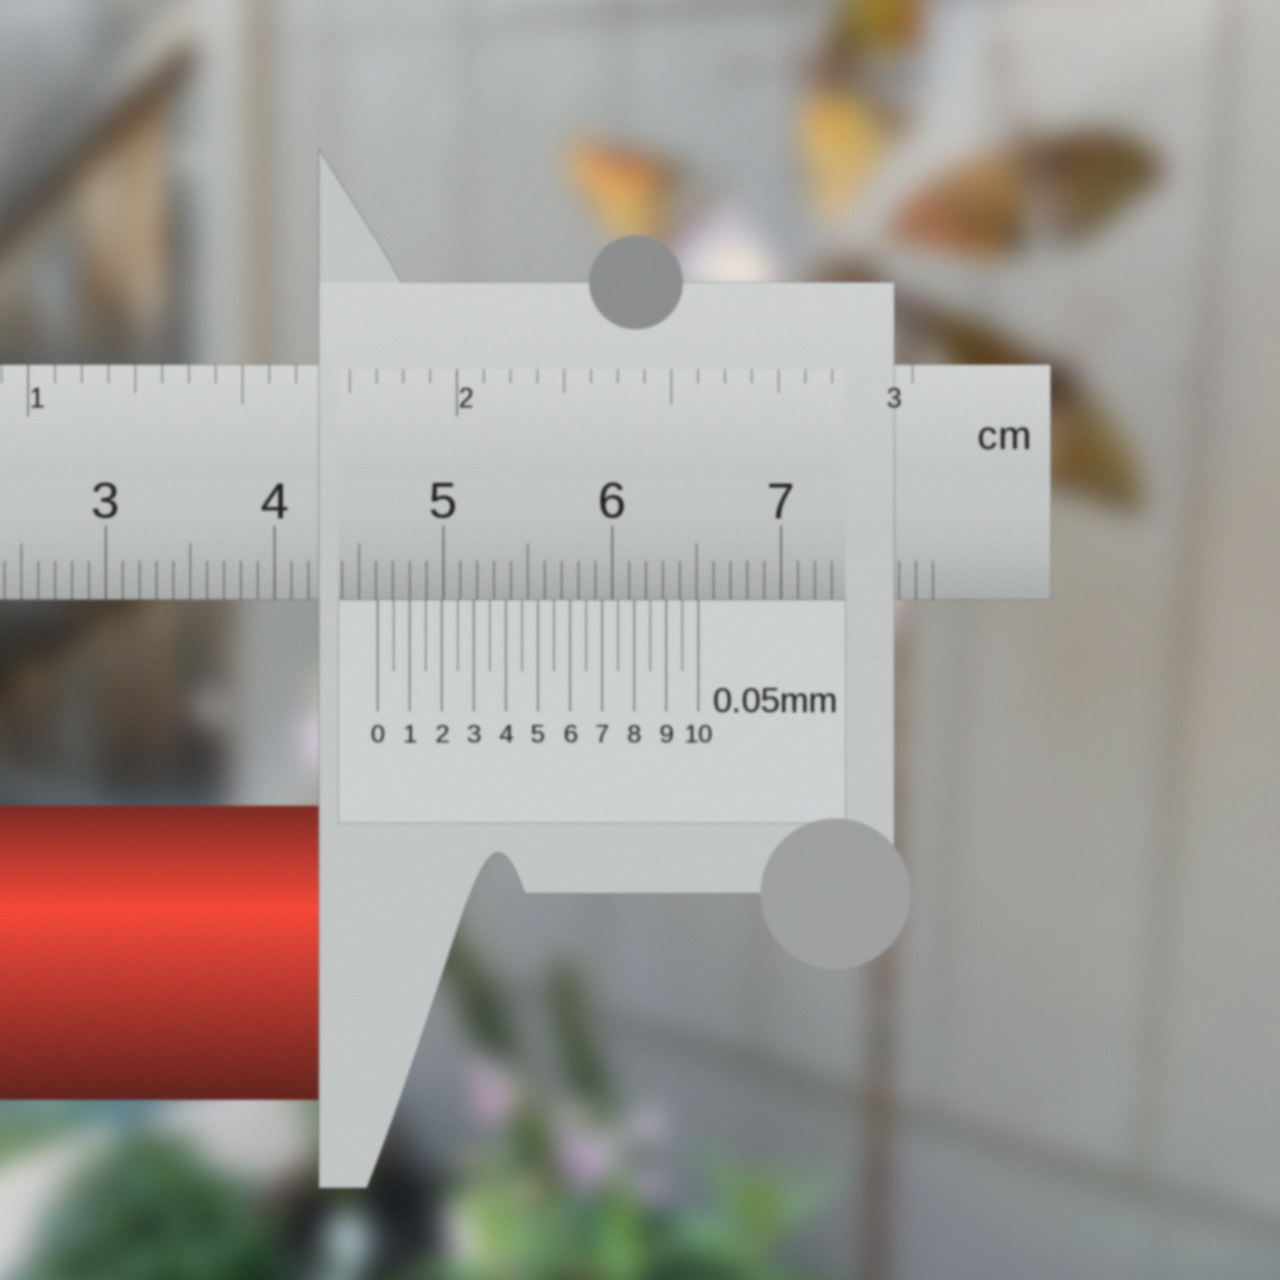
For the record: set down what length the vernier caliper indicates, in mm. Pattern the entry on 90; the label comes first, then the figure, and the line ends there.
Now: 46.1
